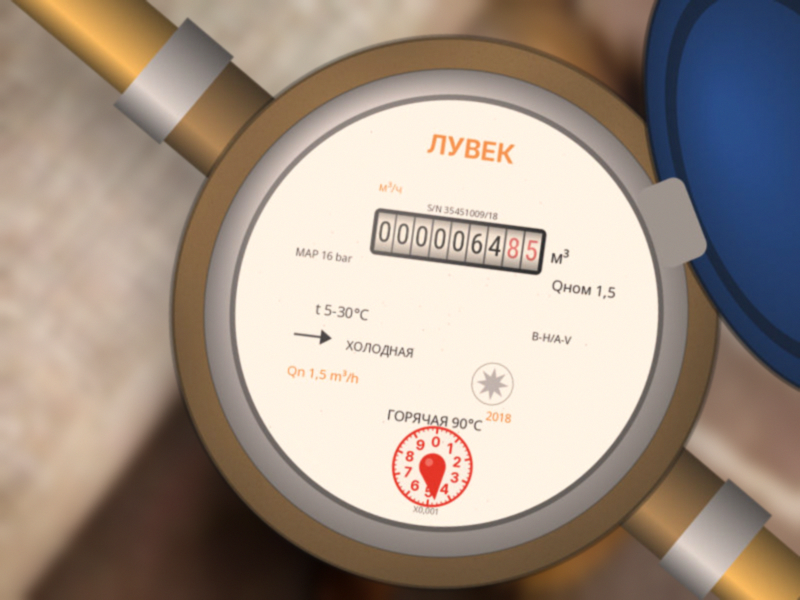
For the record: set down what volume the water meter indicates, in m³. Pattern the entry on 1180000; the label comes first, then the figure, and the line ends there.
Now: 64.854
